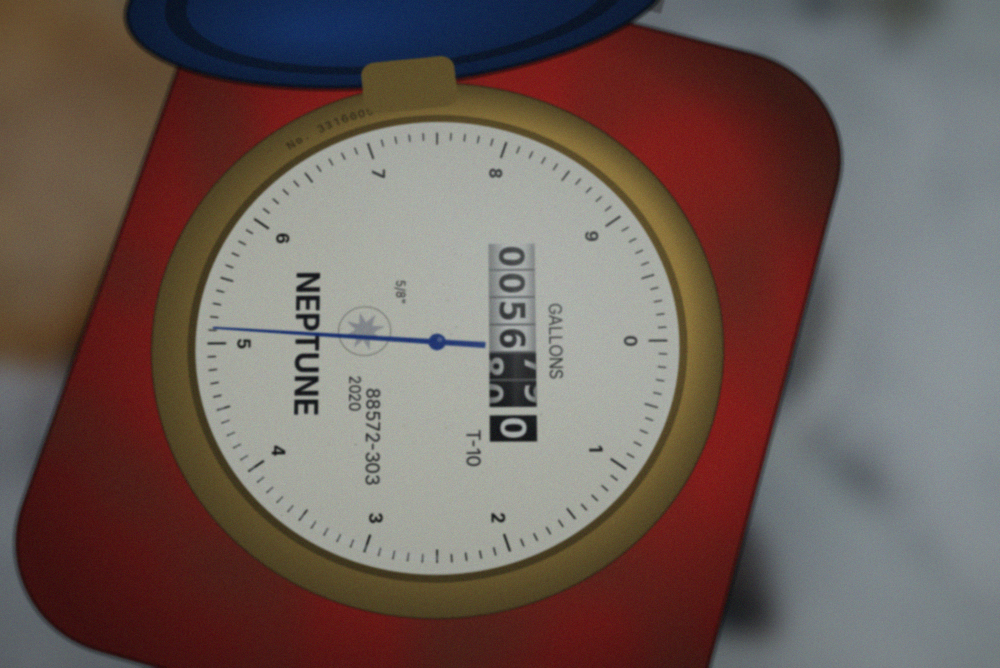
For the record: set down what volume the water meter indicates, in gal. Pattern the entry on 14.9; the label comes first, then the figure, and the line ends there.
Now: 56795.1
